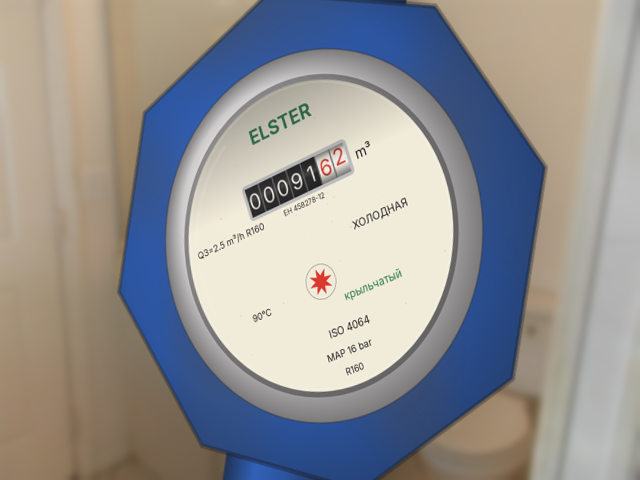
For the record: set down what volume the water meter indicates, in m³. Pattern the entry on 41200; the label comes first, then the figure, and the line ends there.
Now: 91.62
